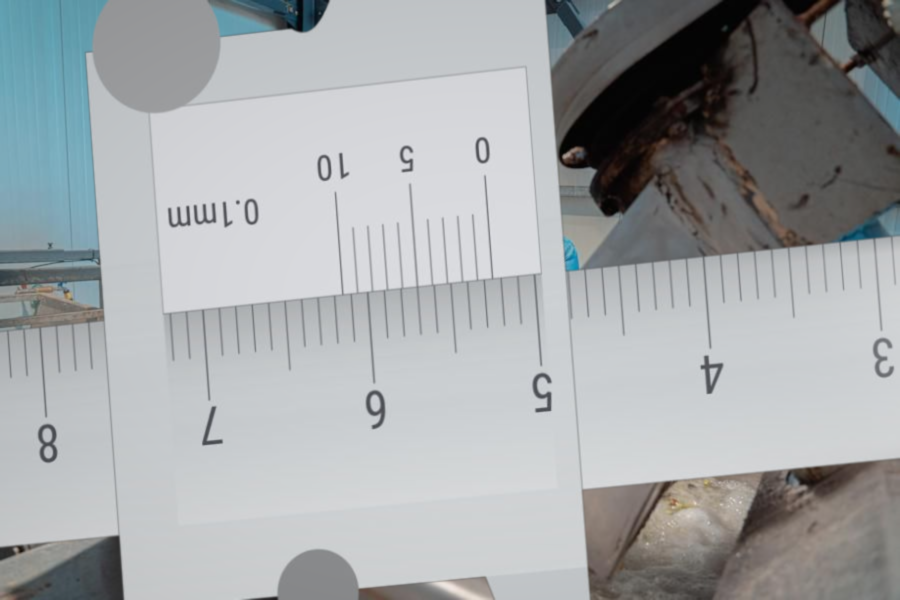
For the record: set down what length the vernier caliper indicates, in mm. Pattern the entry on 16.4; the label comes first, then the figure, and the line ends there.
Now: 52.5
